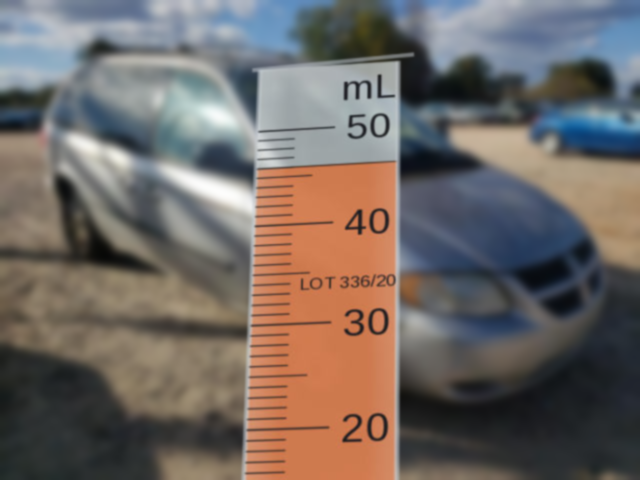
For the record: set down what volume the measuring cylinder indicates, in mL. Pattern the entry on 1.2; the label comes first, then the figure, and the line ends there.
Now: 46
